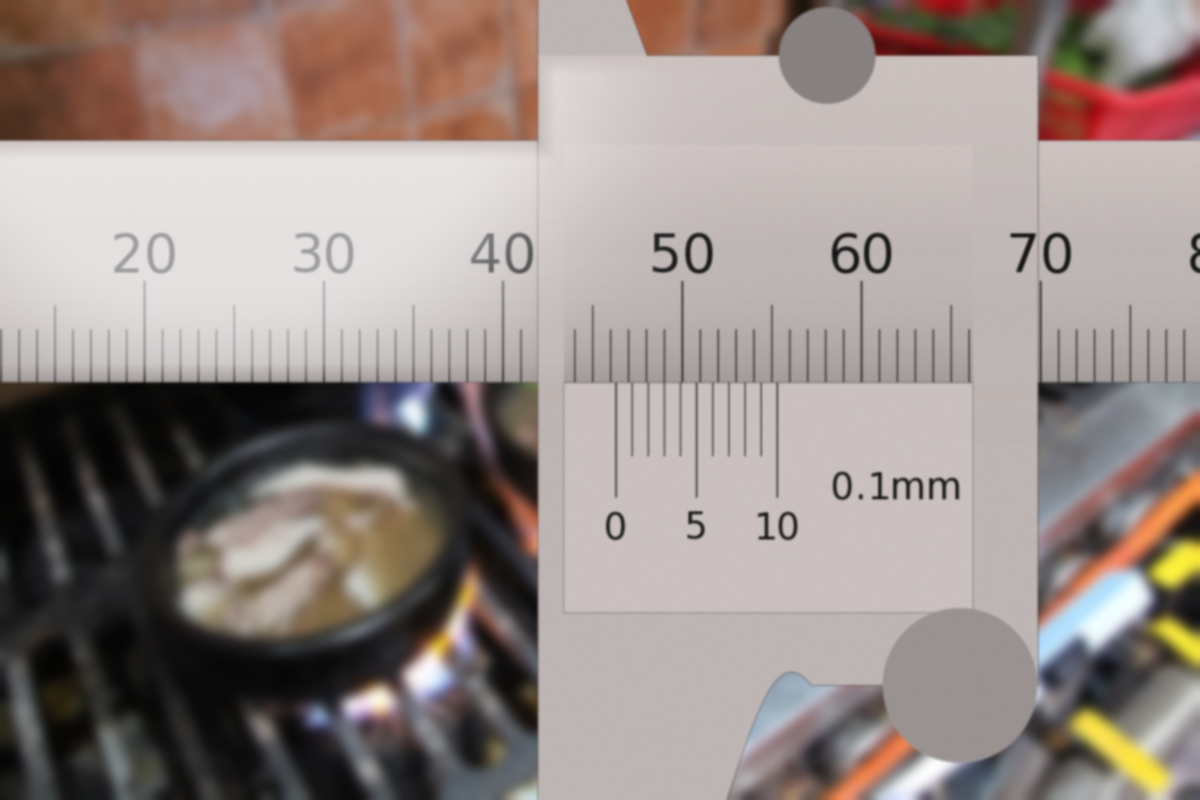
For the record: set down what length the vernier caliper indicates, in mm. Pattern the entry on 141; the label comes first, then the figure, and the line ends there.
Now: 46.3
